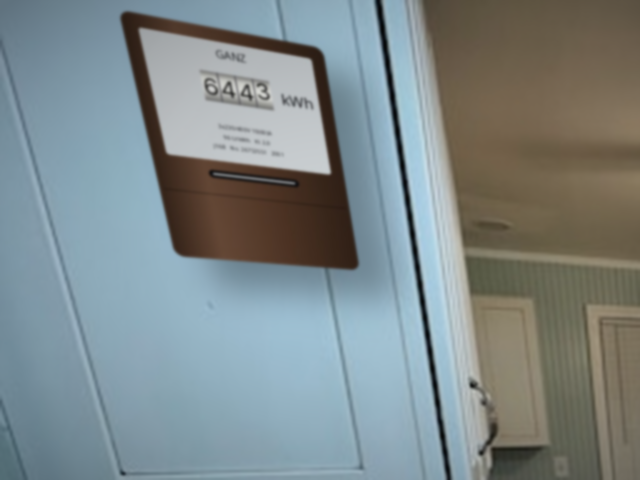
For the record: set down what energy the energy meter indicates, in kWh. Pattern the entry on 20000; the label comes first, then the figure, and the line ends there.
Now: 6443
